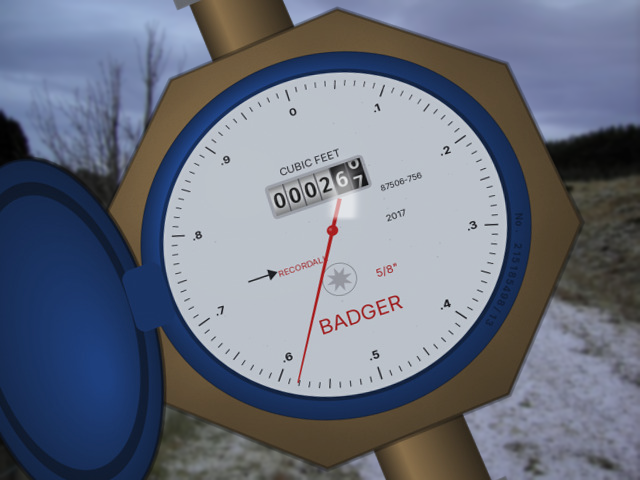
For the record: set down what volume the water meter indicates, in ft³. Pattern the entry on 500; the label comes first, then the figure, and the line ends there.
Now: 266.58
